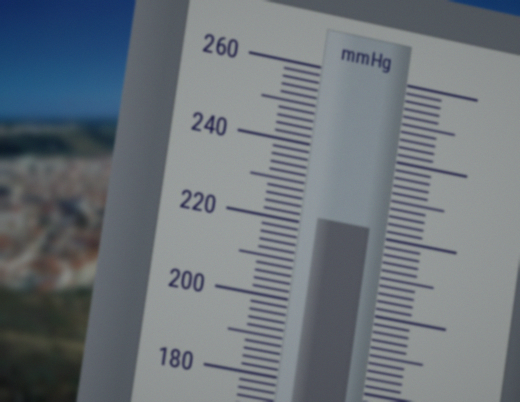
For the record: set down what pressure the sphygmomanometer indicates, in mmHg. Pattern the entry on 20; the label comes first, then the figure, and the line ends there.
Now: 222
